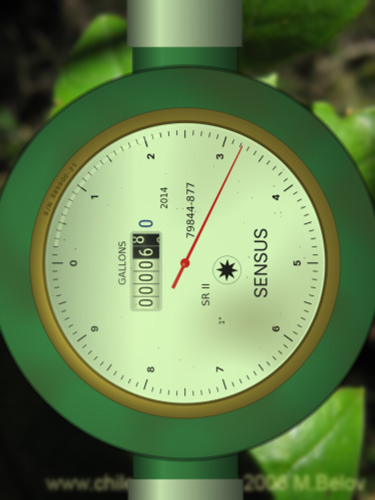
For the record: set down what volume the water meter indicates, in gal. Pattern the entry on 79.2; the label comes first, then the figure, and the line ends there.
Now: 683.2
